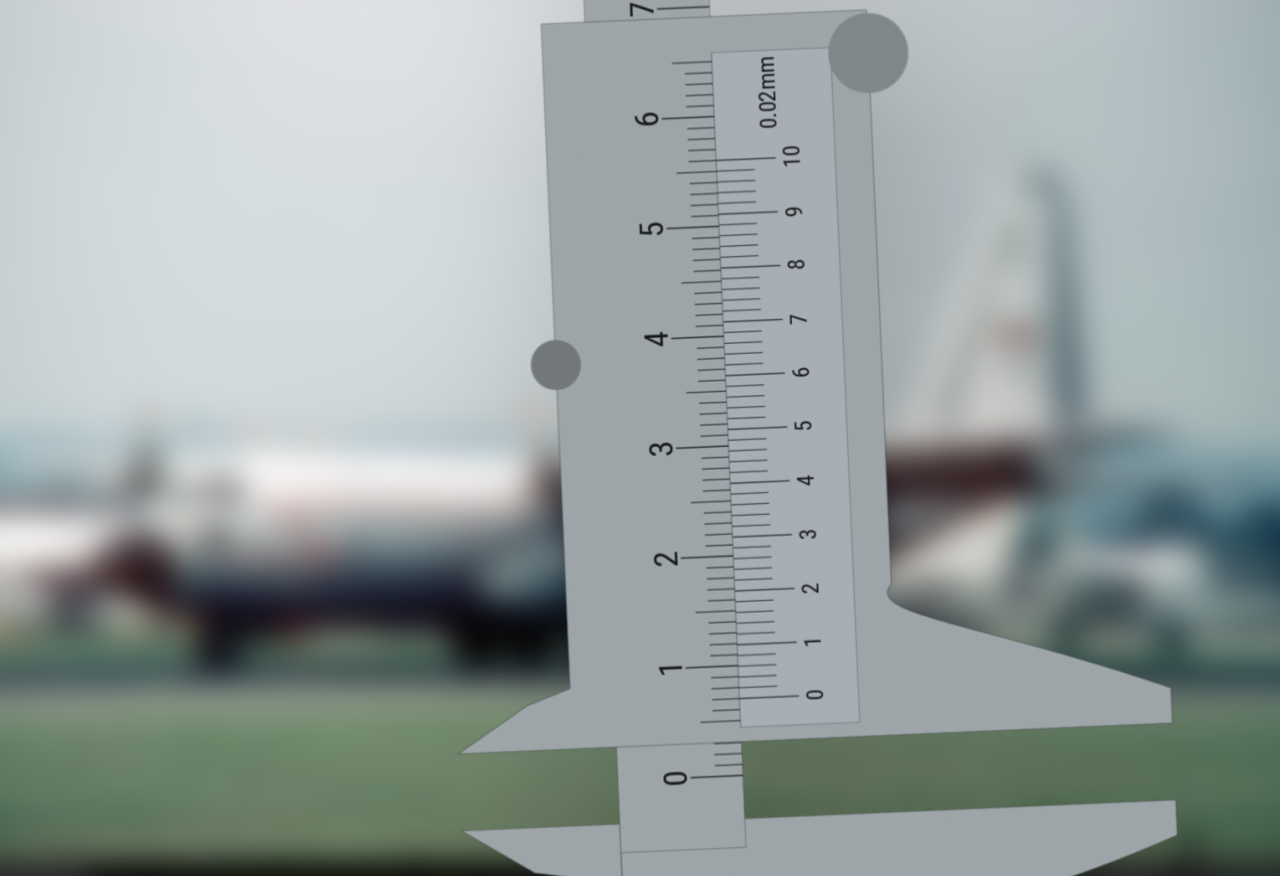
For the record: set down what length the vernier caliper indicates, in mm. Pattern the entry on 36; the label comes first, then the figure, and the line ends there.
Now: 7.0
